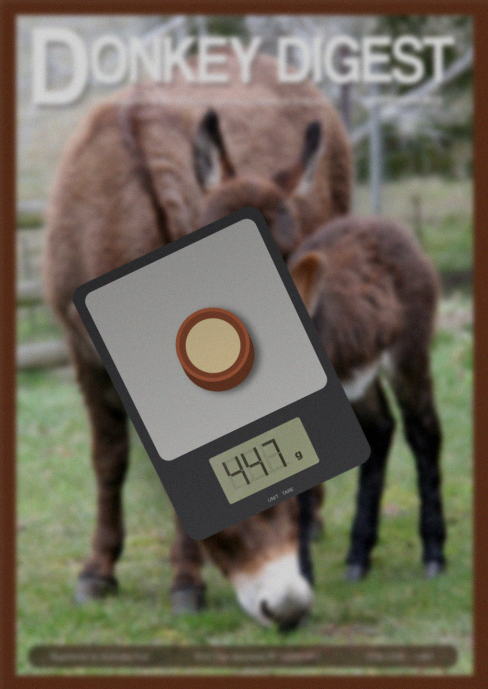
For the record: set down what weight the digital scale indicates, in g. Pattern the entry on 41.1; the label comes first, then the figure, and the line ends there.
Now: 447
